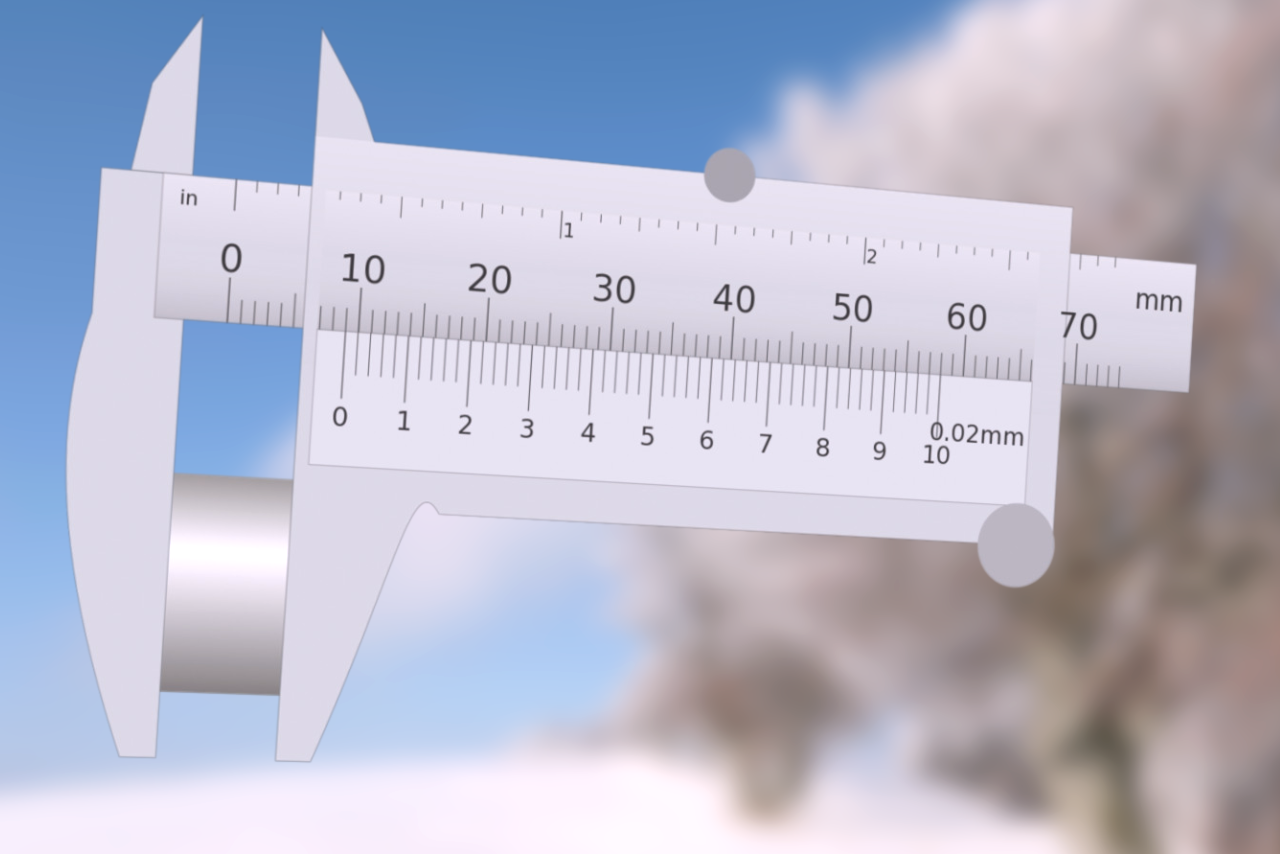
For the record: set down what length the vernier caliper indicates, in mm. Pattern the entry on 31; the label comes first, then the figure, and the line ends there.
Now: 9.0
